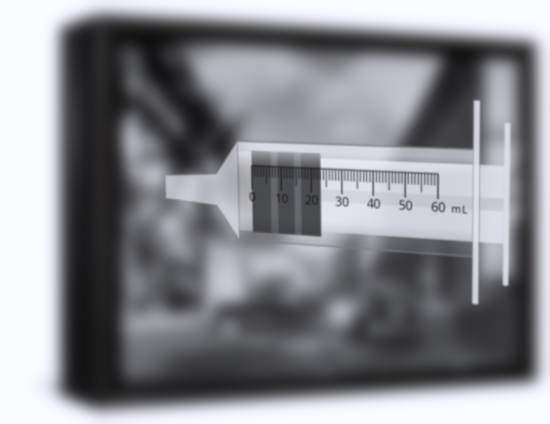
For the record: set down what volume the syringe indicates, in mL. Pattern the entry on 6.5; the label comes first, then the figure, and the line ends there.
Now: 0
